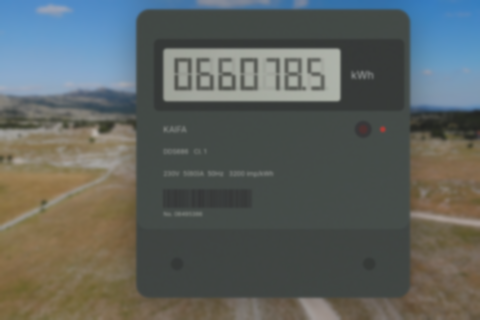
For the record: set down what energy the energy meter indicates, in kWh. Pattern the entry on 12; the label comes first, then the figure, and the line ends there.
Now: 66078.5
